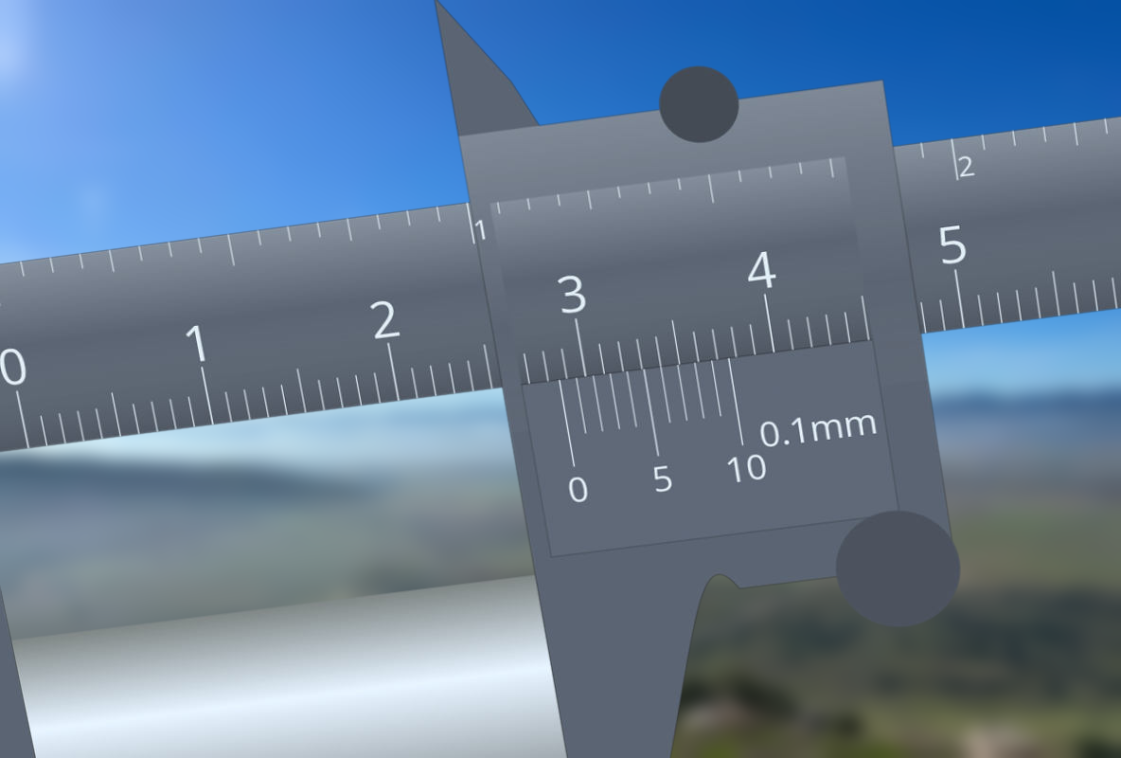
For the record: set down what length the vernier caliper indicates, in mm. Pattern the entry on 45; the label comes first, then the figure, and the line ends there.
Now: 28.6
